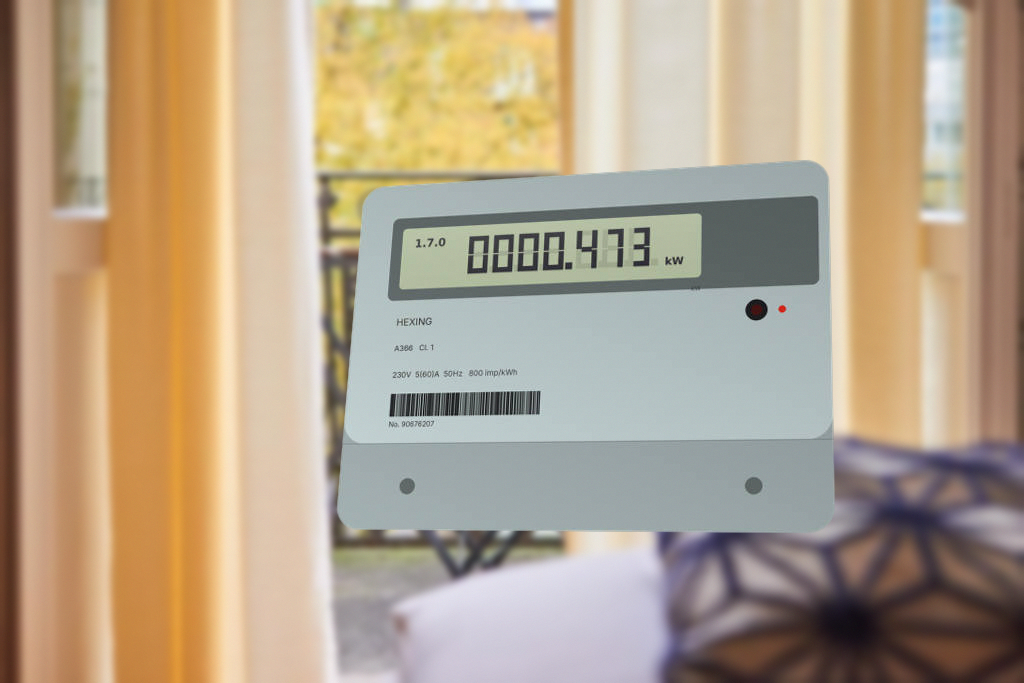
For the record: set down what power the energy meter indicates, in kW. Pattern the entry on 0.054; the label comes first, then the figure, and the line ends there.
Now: 0.473
